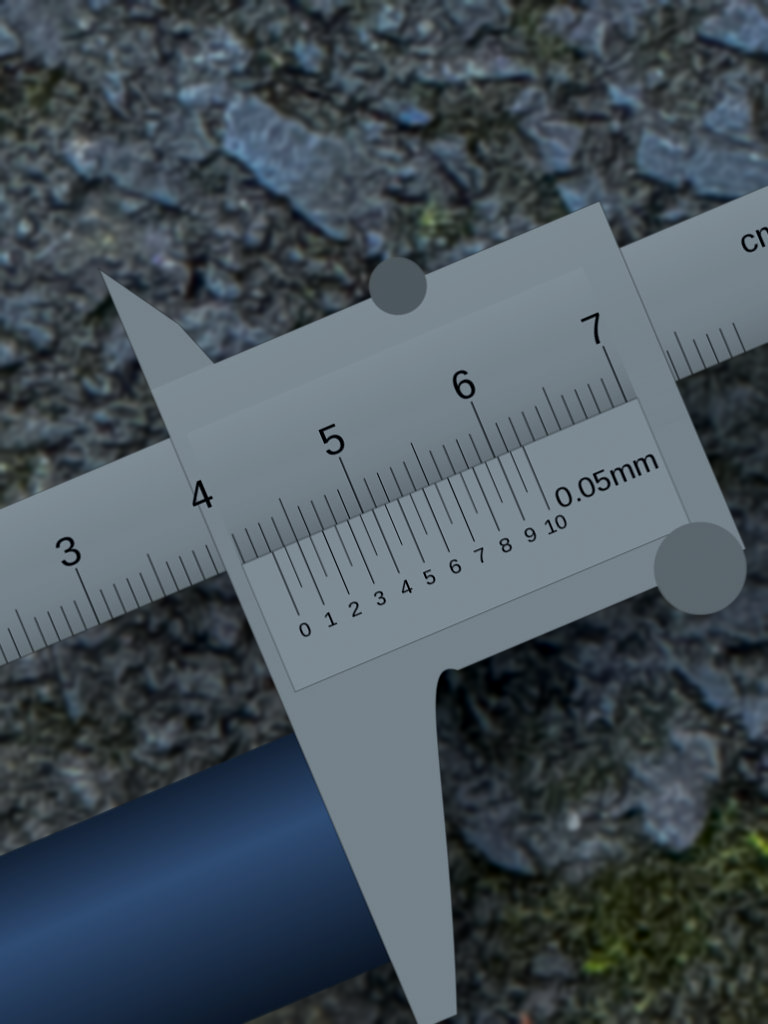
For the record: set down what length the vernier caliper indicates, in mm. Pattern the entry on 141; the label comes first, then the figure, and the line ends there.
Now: 43.1
